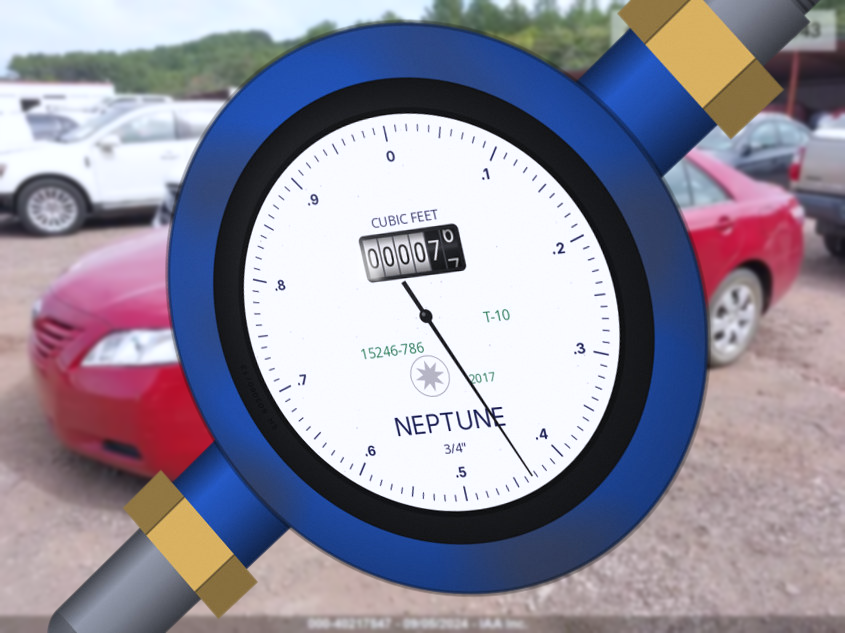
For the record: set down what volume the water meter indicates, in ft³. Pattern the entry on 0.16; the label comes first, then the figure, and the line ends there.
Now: 76.43
